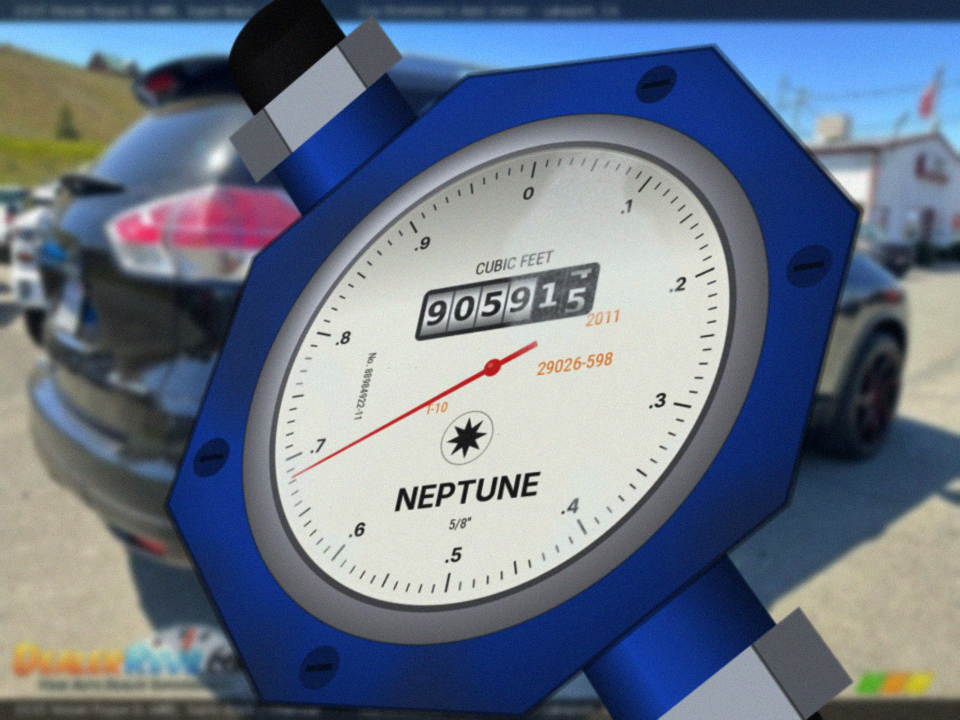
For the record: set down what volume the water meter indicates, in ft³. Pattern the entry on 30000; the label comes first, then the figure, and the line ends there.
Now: 905914.68
